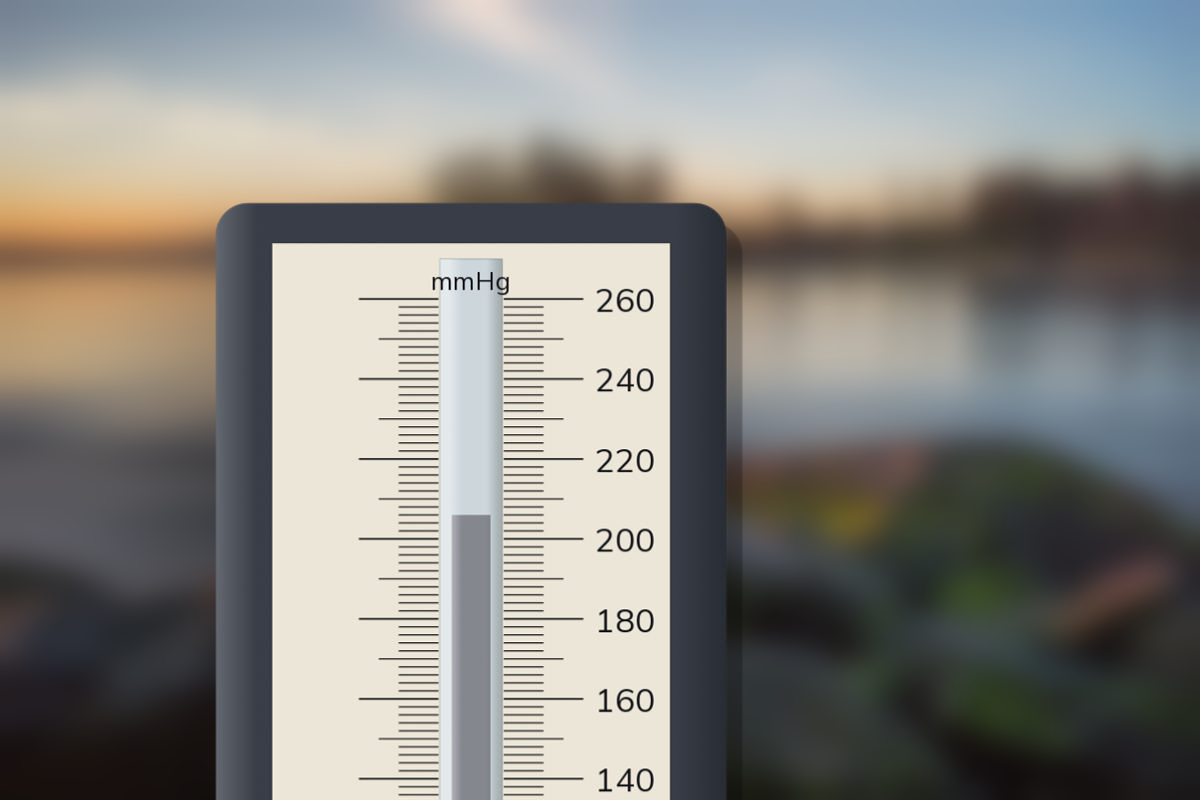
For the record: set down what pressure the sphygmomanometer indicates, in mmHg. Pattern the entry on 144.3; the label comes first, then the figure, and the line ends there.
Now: 206
